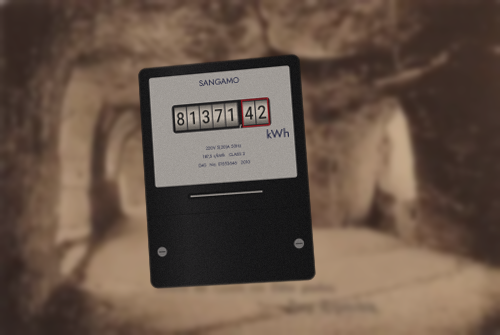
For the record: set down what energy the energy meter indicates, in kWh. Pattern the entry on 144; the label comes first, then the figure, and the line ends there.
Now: 81371.42
